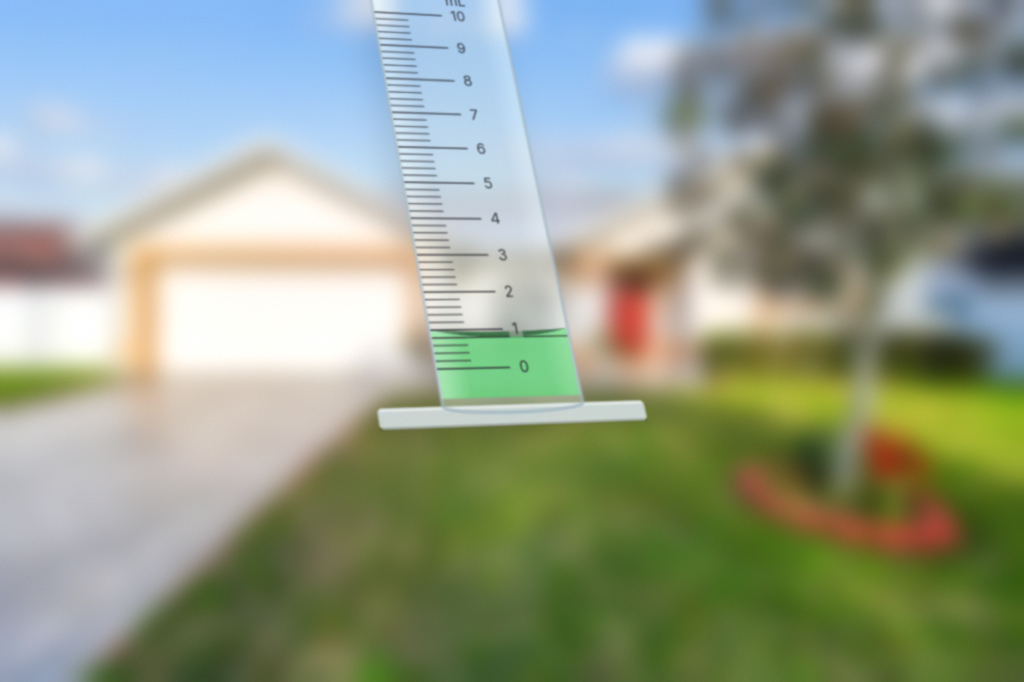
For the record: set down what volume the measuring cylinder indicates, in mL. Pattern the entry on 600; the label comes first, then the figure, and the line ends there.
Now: 0.8
